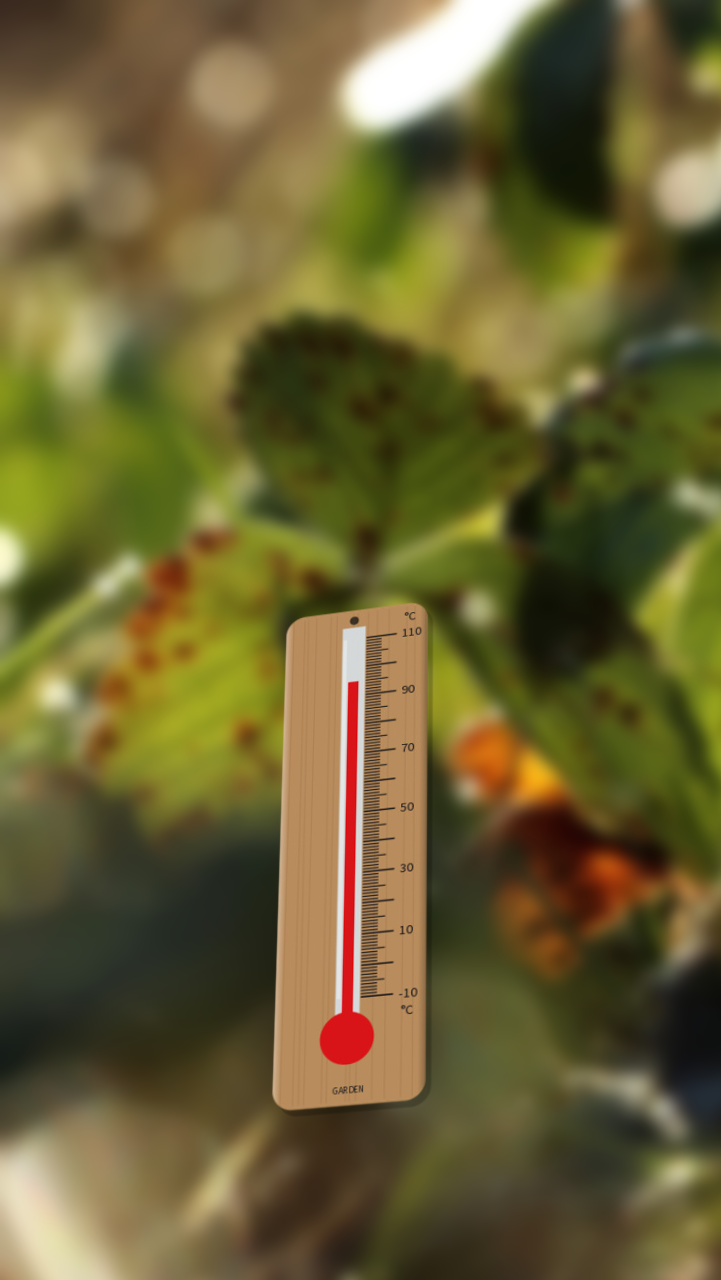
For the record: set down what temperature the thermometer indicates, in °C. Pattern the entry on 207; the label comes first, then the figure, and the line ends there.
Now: 95
